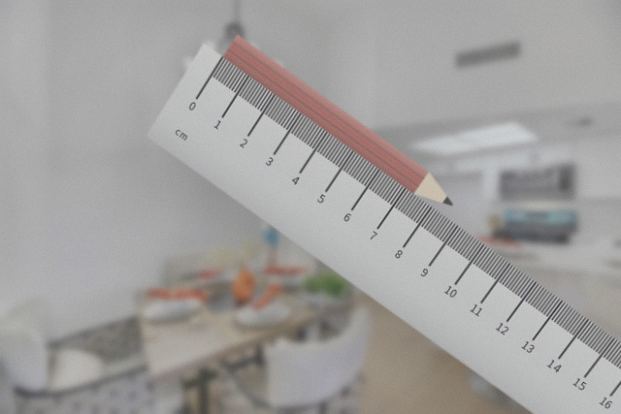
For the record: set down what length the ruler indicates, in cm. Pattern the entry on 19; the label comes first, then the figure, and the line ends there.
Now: 8.5
